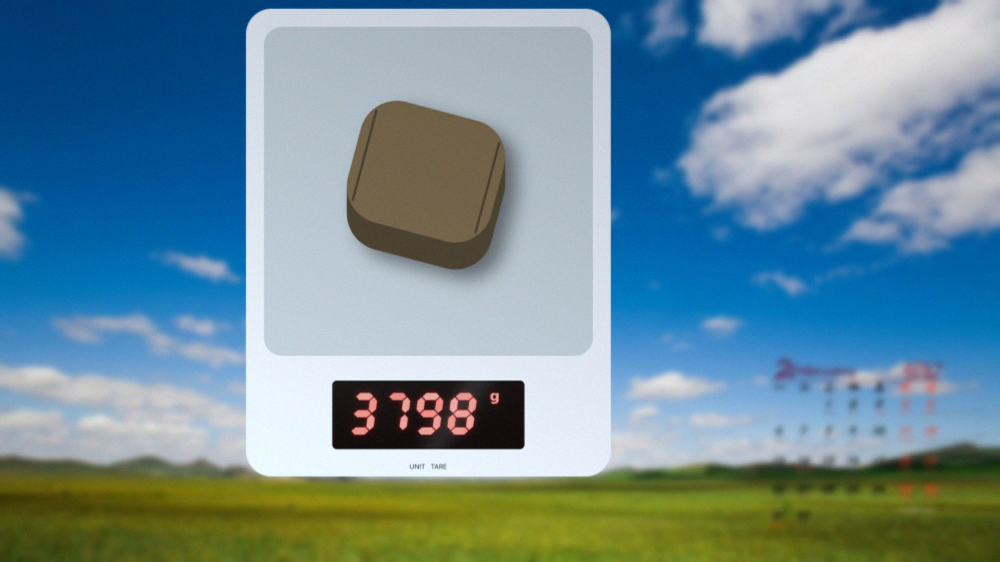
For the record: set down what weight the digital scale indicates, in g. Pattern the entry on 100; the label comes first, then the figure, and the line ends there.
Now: 3798
